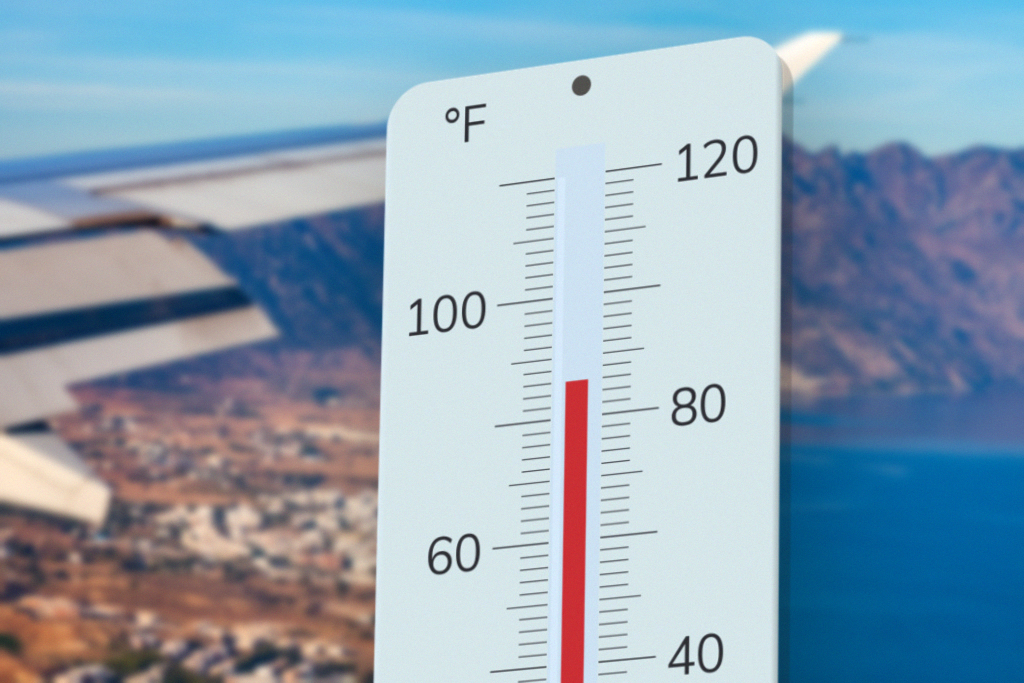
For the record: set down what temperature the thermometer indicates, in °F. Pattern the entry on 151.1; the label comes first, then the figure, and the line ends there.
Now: 86
